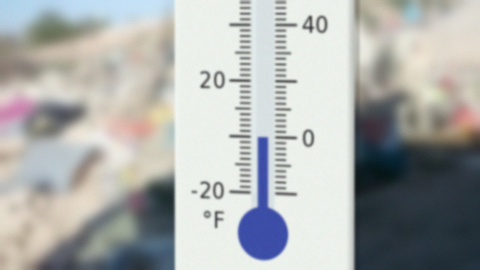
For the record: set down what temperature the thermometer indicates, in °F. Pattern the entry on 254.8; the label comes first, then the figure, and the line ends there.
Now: 0
